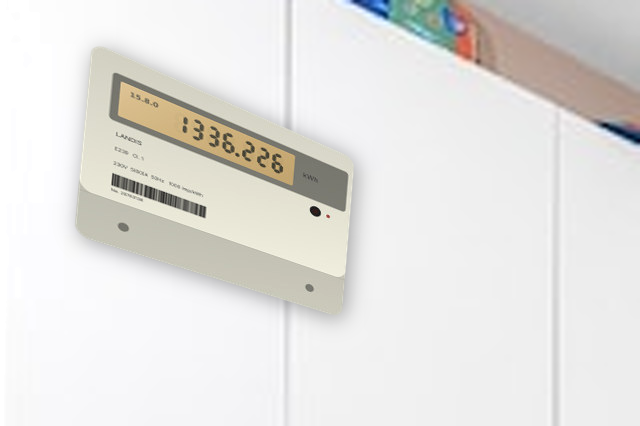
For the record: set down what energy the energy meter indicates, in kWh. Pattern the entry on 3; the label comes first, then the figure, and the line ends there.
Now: 1336.226
